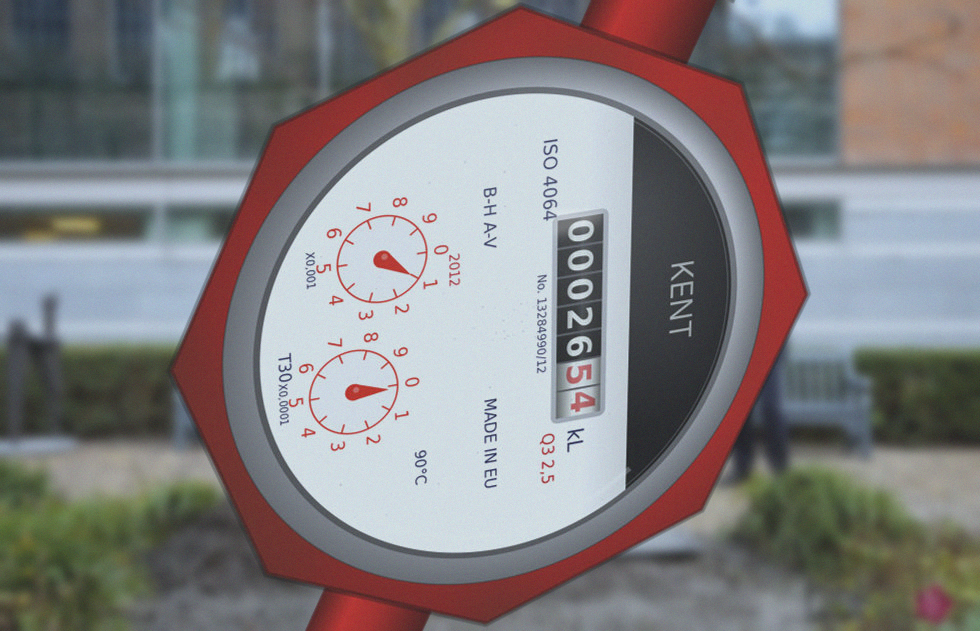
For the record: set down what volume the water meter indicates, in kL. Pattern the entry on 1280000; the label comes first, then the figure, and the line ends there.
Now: 26.5410
